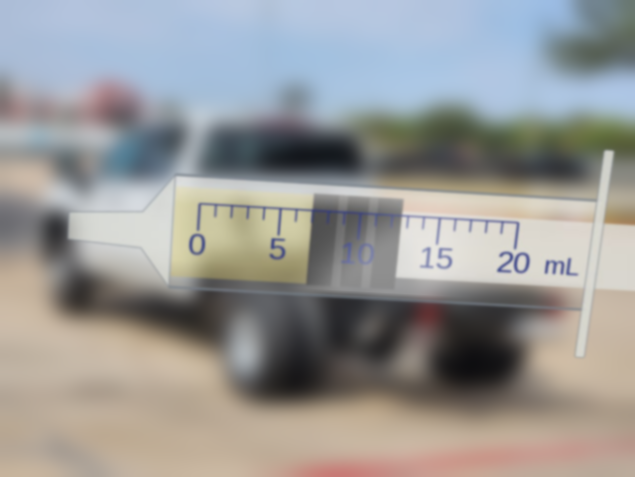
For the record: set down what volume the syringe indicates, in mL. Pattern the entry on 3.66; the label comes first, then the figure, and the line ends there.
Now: 7
